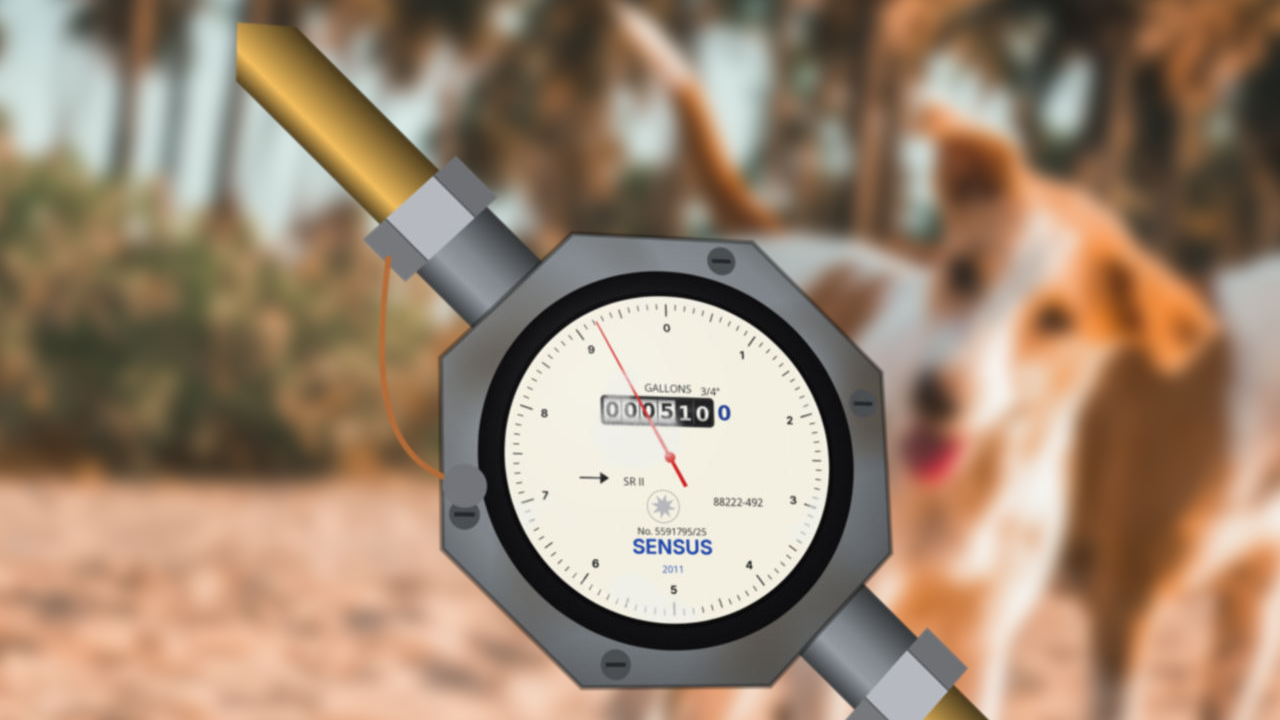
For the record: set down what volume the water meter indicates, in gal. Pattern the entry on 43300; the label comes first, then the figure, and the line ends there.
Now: 5099.2
